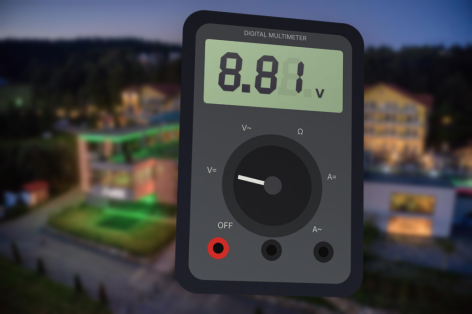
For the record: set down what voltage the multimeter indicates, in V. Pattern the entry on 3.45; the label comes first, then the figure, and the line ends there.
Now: 8.81
